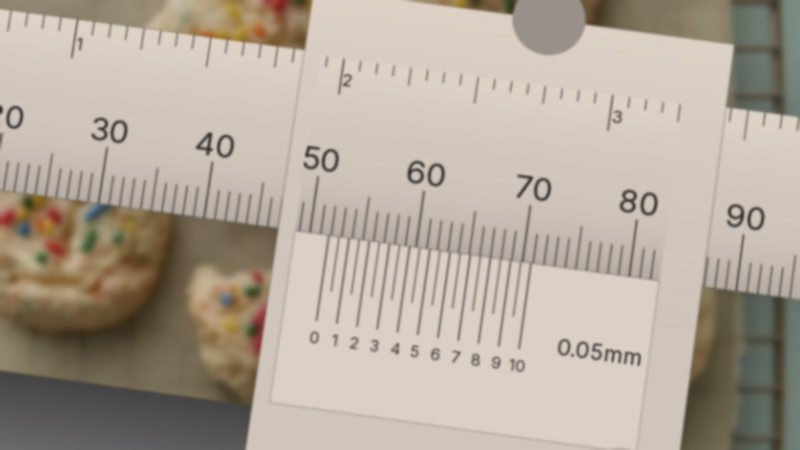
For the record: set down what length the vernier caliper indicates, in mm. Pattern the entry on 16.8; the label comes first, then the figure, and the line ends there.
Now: 51.8
